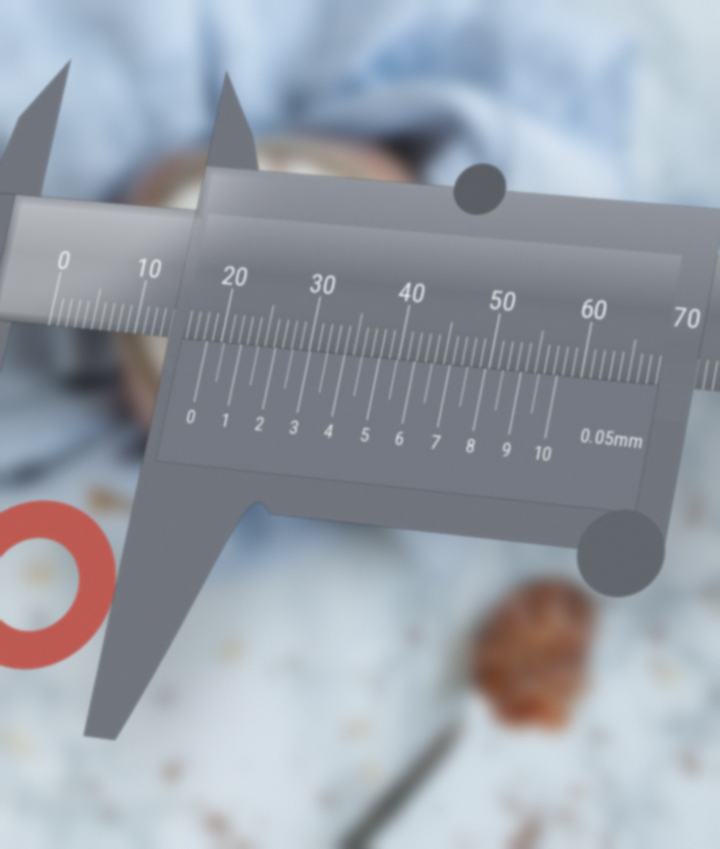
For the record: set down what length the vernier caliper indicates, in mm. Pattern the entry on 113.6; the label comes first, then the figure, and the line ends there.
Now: 18.4
